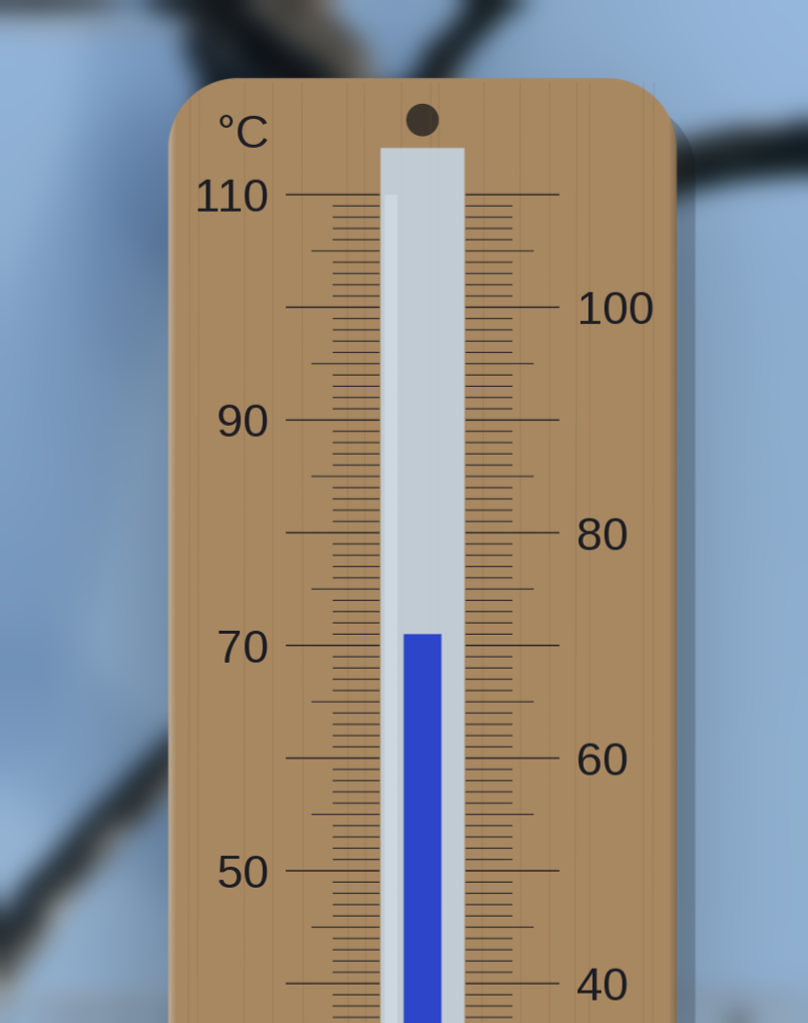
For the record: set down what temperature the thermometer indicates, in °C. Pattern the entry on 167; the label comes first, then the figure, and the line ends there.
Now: 71
